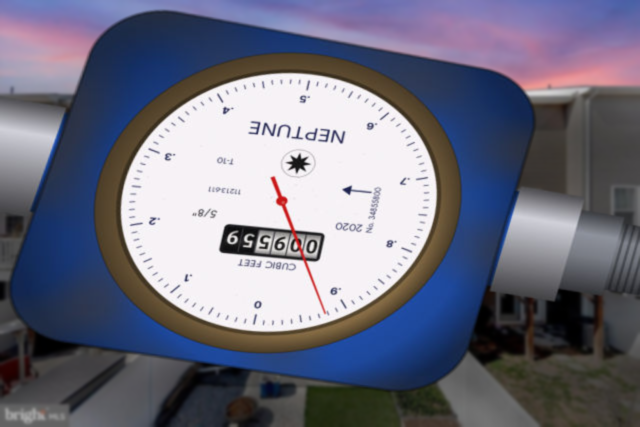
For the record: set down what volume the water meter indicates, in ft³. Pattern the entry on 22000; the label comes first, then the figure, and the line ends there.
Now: 9558.92
